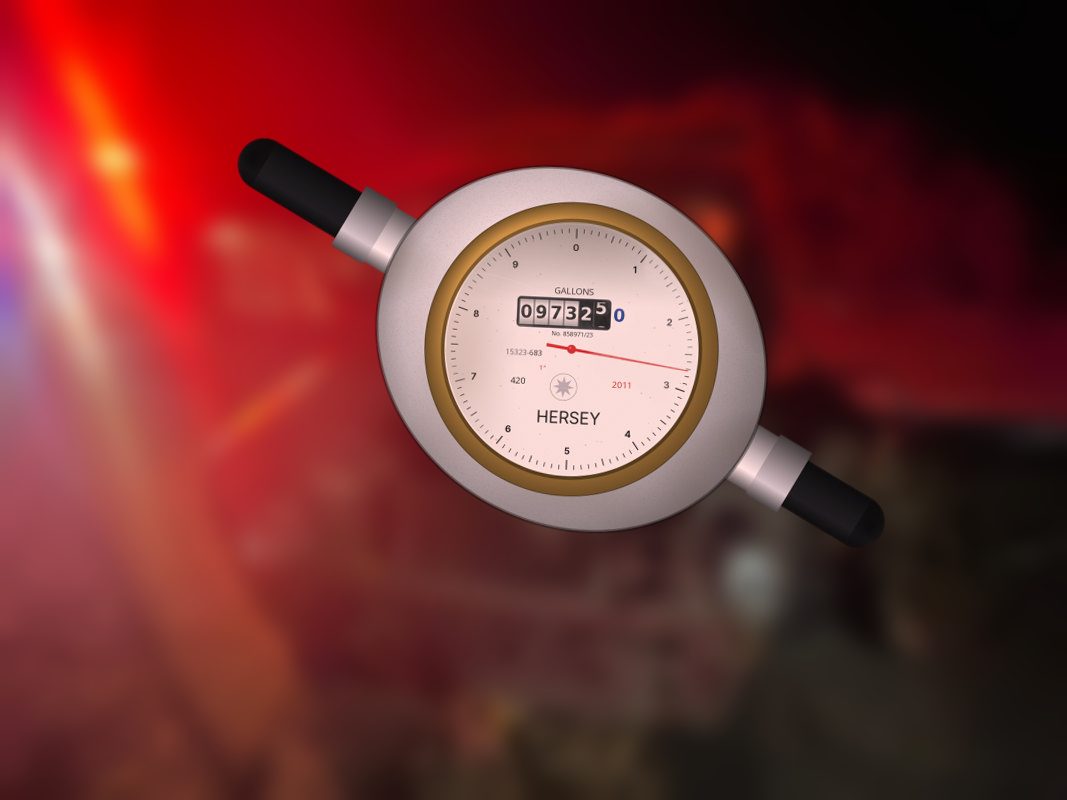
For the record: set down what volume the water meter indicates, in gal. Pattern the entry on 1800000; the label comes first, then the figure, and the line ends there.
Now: 973252.7
